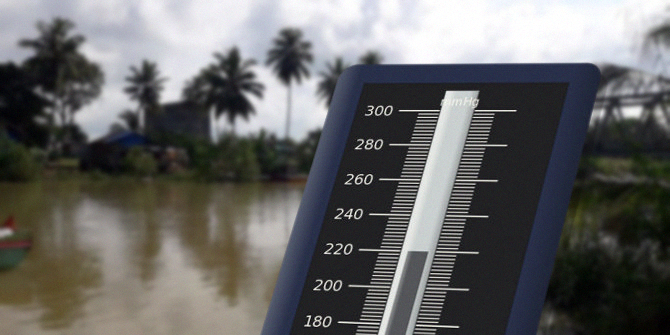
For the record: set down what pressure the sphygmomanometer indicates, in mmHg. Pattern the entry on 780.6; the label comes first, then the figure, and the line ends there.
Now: 220
